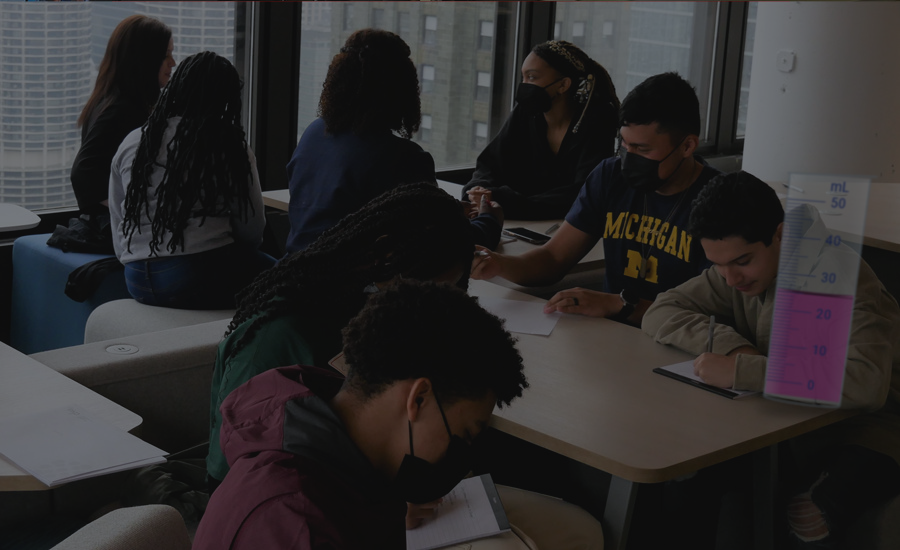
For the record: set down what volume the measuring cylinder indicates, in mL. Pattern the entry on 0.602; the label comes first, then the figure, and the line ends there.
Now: 25
